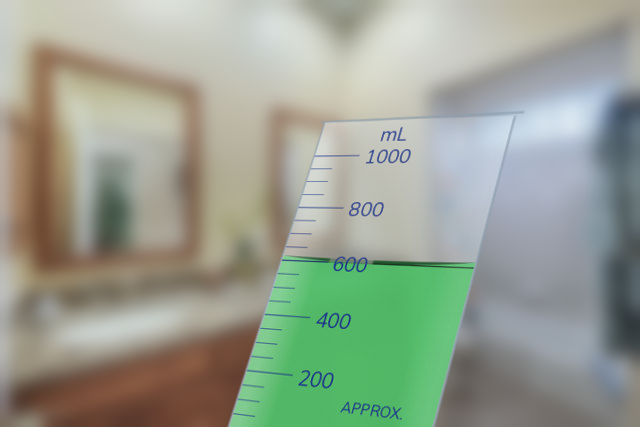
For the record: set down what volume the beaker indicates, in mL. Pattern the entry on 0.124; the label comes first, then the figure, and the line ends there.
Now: 600
